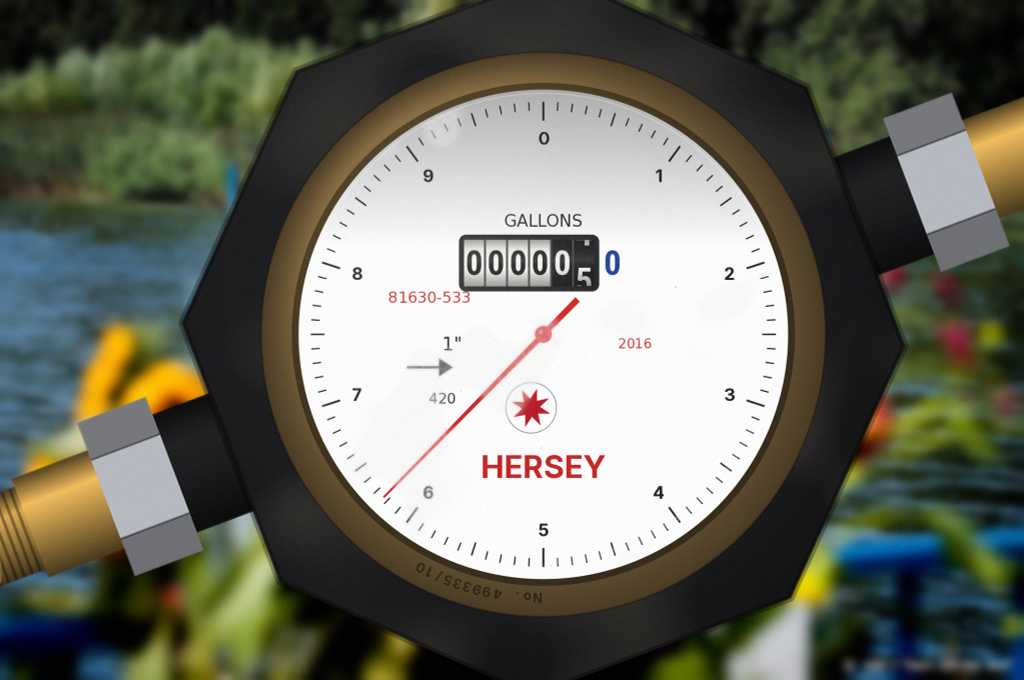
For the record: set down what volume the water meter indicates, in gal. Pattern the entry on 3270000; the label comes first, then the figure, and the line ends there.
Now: 46.2
